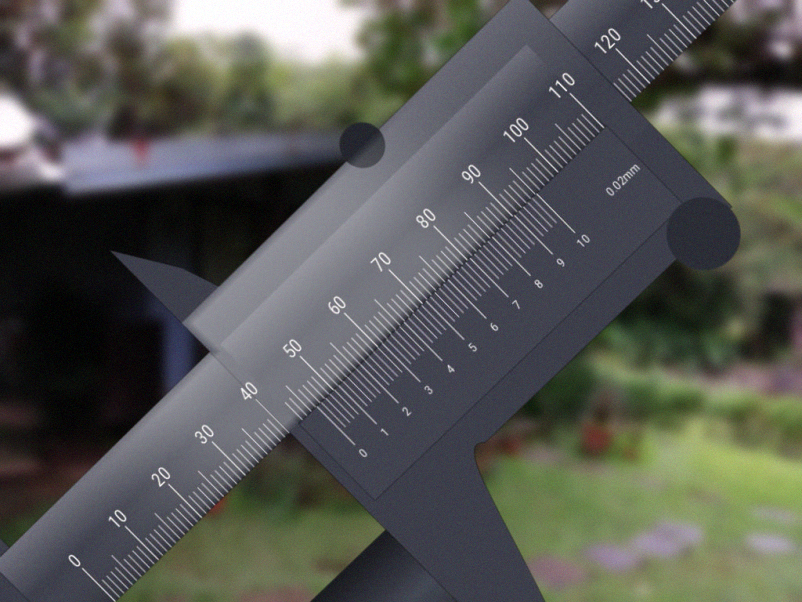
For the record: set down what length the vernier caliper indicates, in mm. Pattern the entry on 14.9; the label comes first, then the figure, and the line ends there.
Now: 46.2
